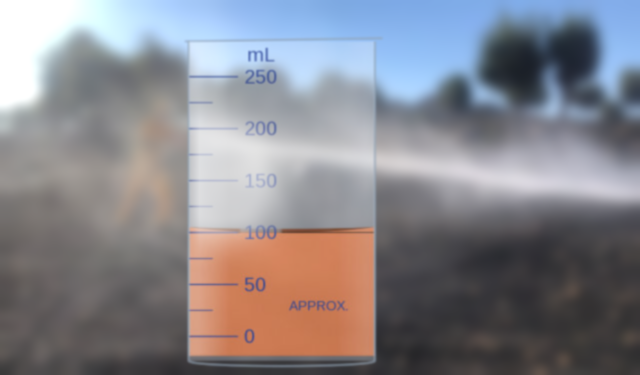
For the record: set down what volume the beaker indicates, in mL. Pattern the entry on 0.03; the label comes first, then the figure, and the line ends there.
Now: 100
